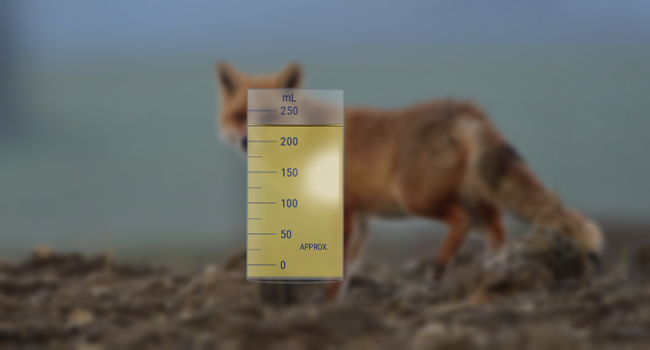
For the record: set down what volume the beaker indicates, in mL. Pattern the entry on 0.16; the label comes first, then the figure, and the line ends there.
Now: 225
